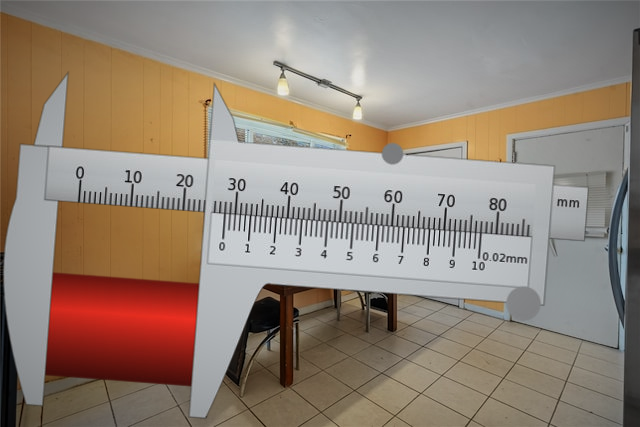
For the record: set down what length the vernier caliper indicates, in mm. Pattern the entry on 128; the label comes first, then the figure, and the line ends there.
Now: 28.0
